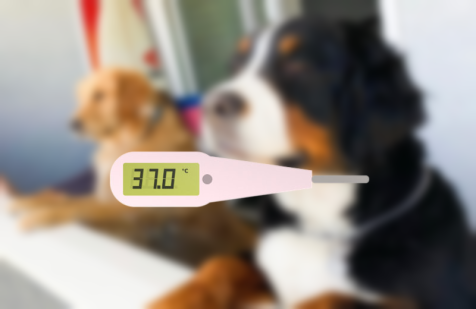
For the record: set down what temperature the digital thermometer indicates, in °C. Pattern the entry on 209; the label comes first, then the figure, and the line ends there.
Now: 37.0
